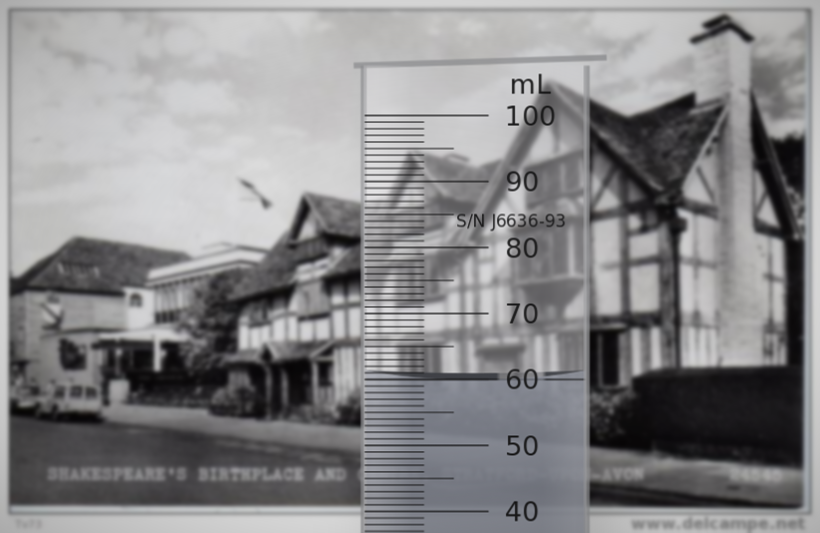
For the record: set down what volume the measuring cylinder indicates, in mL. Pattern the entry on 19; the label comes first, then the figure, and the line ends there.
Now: 60
